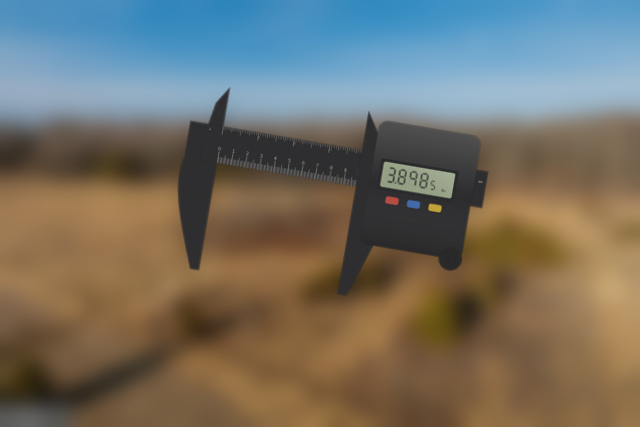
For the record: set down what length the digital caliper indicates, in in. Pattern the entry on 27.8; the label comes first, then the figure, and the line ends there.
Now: 3.8985
